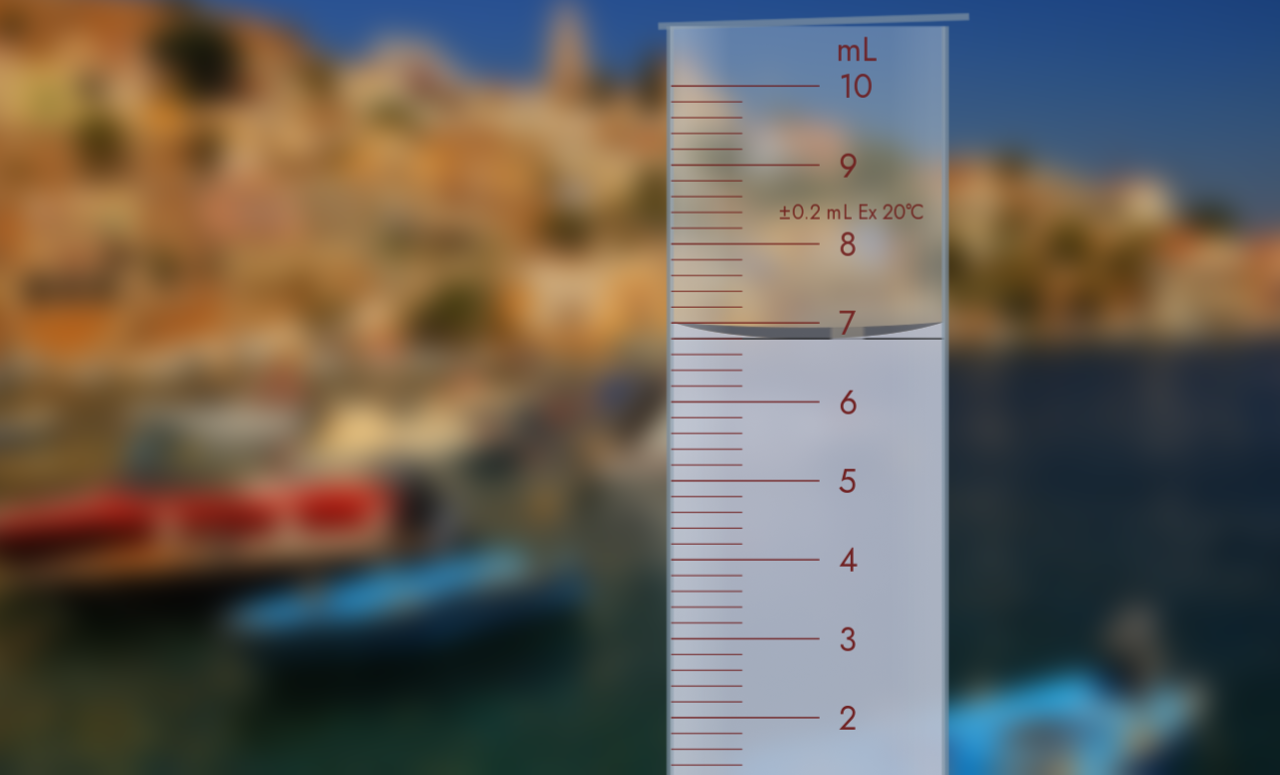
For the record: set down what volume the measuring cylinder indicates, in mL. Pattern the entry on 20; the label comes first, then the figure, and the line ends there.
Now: 6.8
